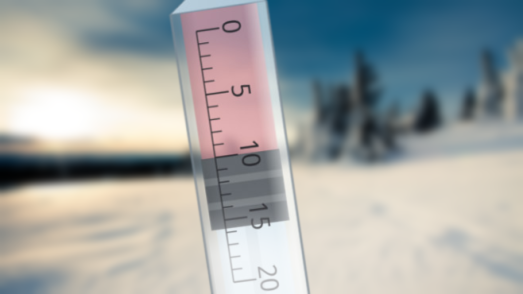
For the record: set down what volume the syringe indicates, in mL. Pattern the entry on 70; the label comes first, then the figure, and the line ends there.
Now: 10
